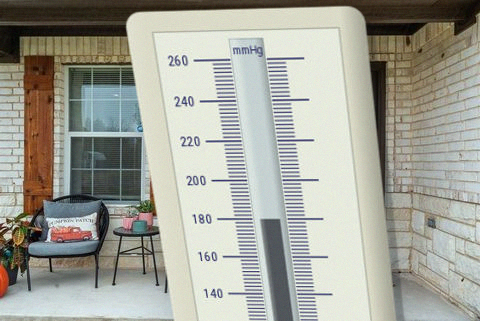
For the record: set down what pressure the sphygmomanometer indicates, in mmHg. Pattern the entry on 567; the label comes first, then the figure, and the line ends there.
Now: 180
